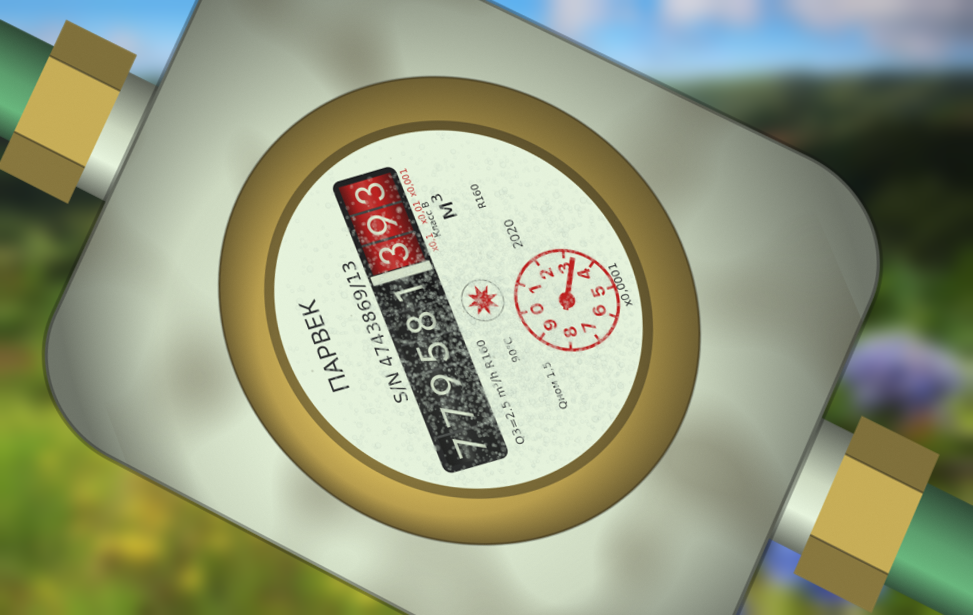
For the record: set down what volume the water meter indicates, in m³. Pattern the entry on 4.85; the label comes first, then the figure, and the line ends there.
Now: 779581.3933
